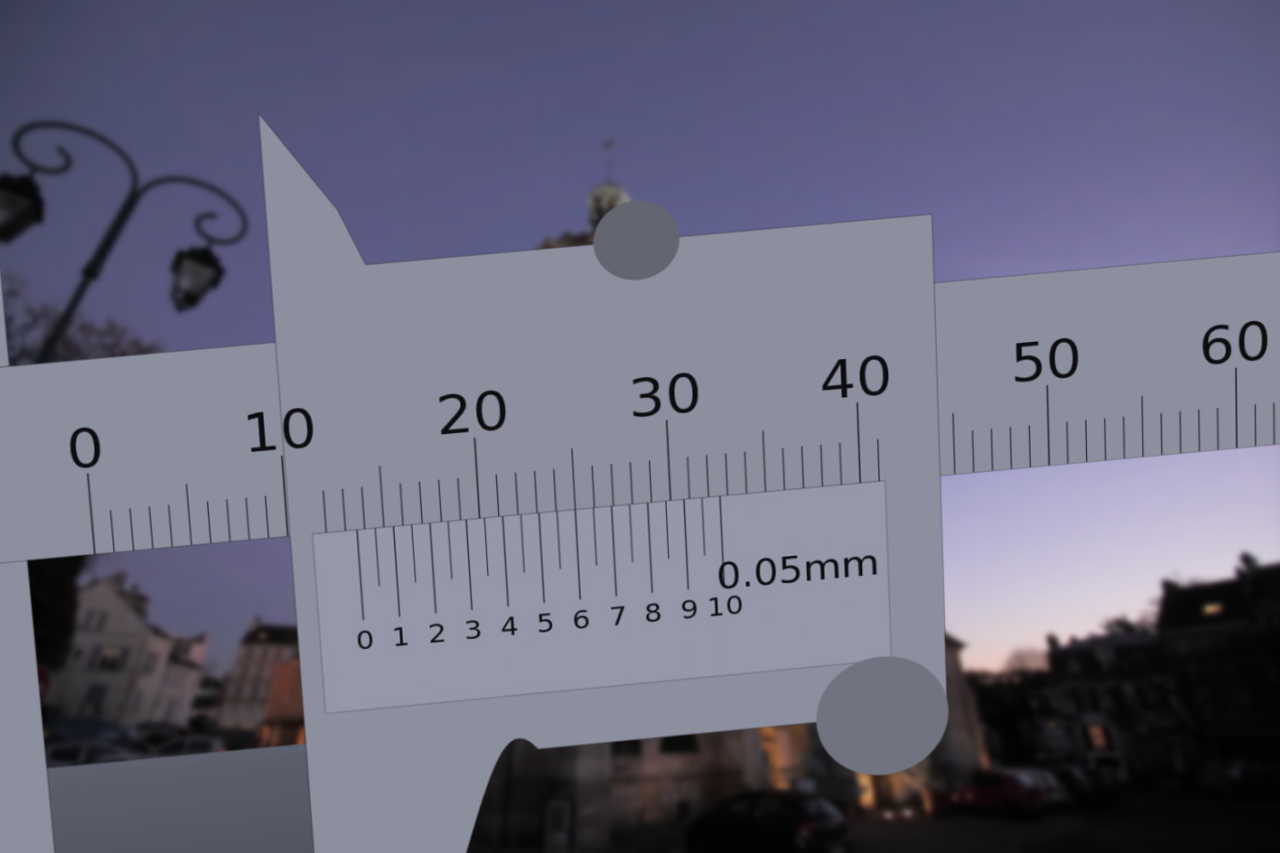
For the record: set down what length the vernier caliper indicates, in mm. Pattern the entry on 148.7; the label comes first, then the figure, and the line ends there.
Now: 13.6
